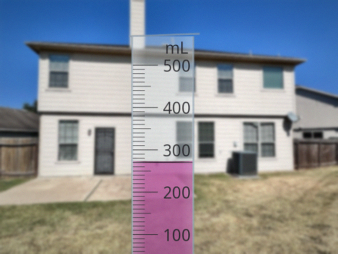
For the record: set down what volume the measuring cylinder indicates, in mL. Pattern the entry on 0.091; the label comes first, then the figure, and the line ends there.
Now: 270
